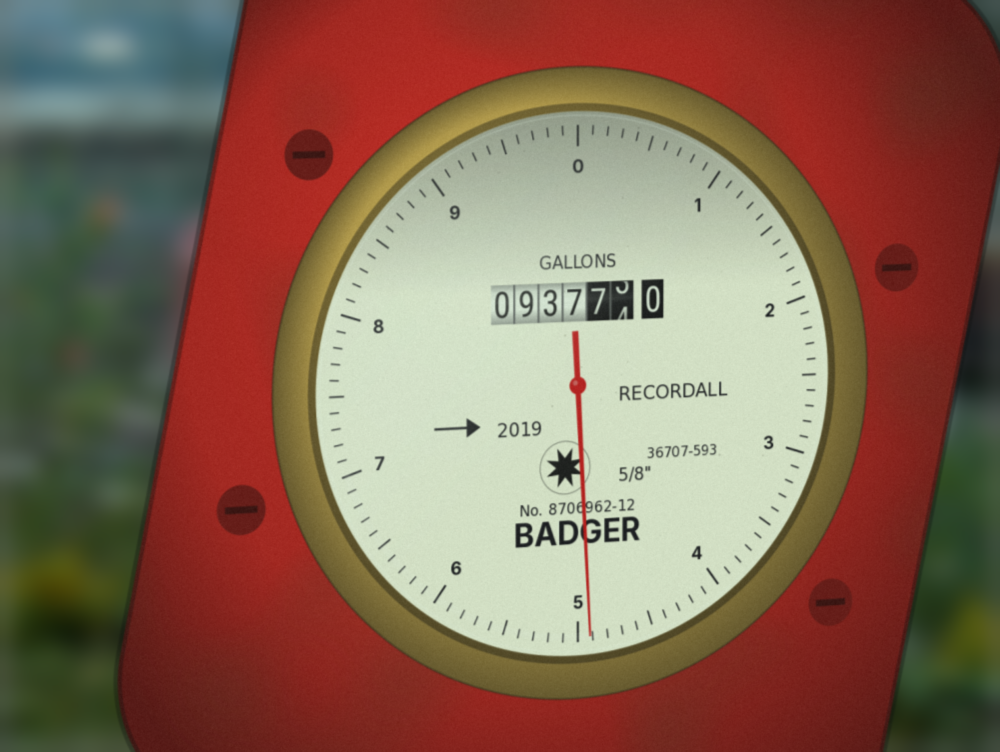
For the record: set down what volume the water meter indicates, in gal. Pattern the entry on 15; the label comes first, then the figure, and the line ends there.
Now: 937734.9
